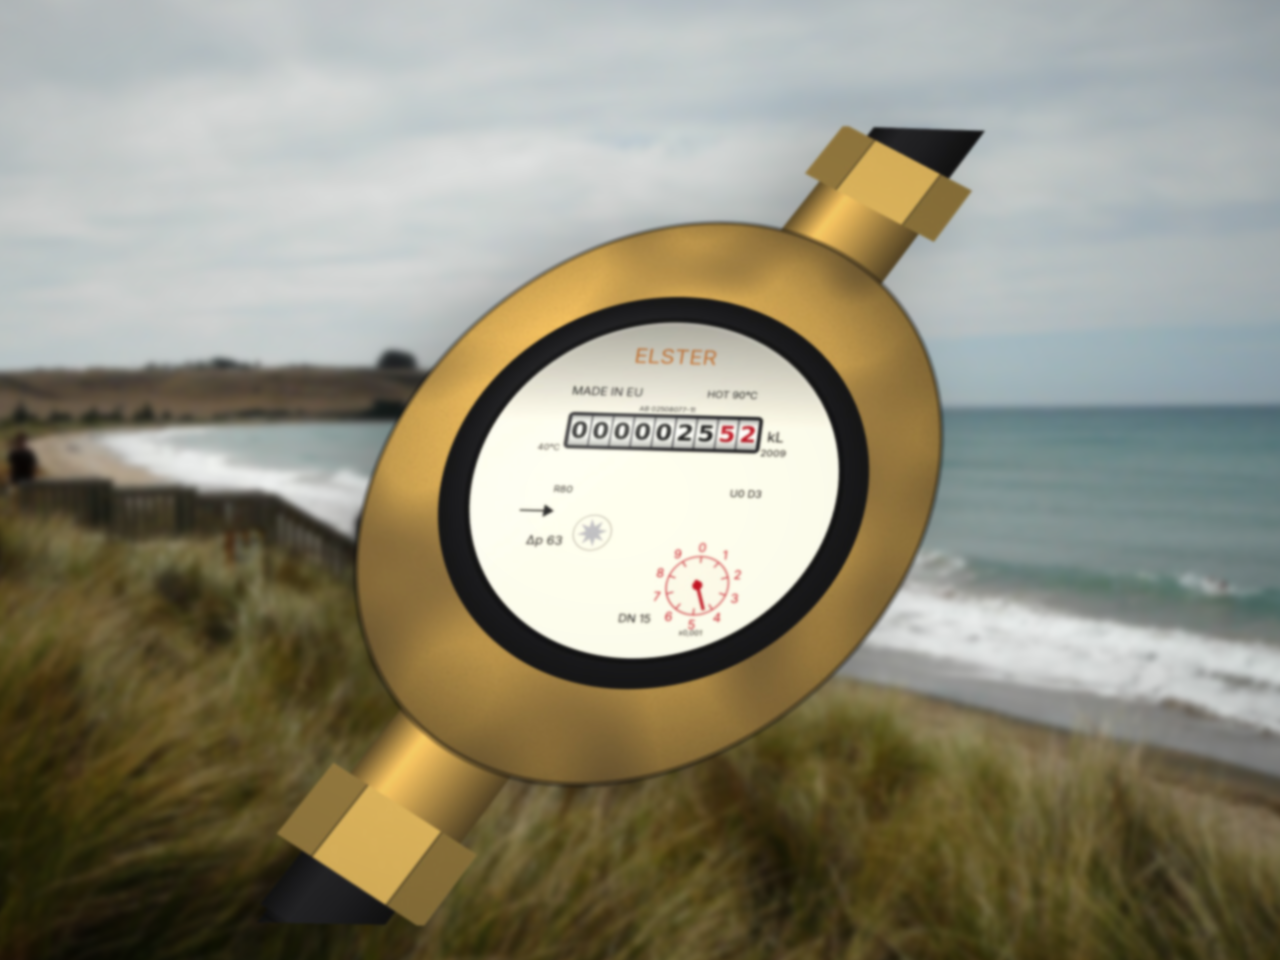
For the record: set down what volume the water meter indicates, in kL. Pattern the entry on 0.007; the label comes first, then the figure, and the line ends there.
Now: 25.524
